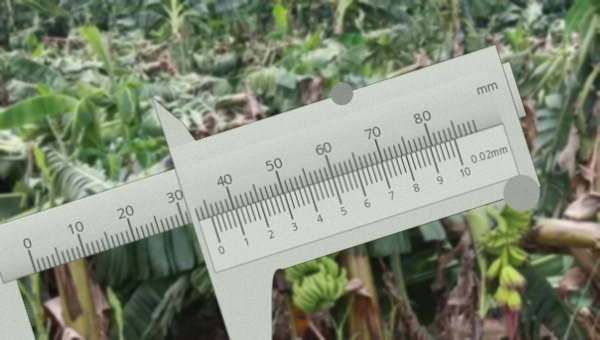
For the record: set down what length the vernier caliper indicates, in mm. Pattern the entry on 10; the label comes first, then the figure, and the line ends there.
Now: 35.5
